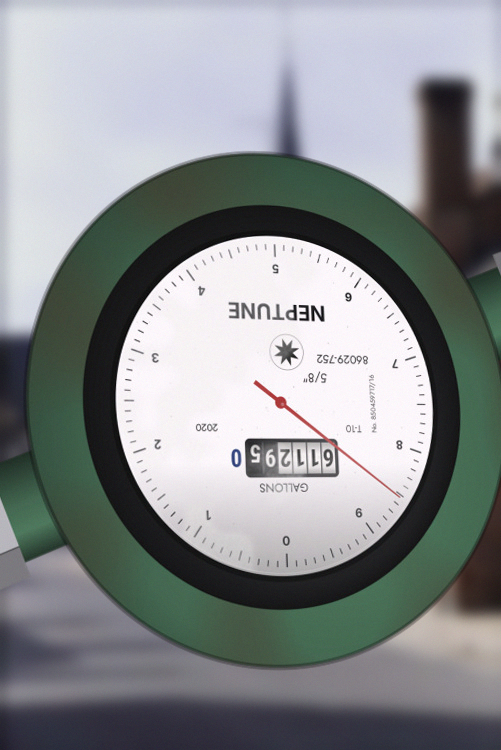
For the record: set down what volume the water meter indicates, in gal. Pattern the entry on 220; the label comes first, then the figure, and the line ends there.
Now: 6112948.5
